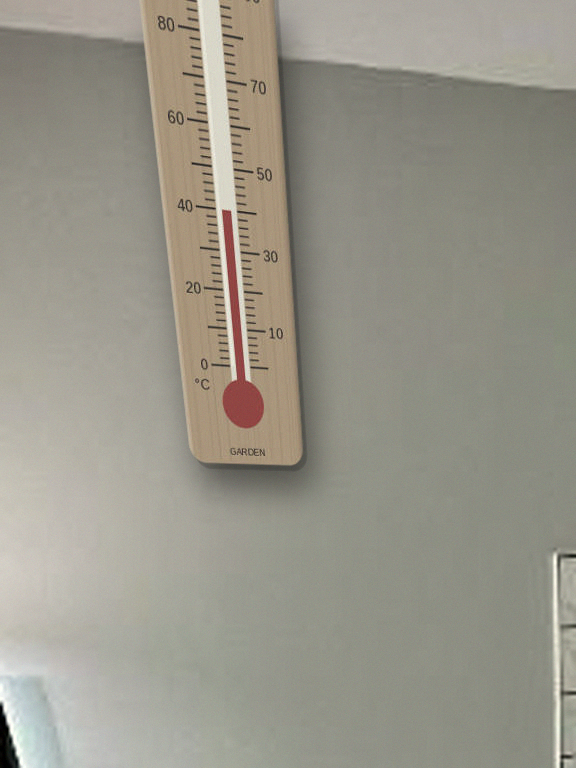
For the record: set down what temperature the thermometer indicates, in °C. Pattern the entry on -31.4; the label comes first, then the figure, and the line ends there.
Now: 40
